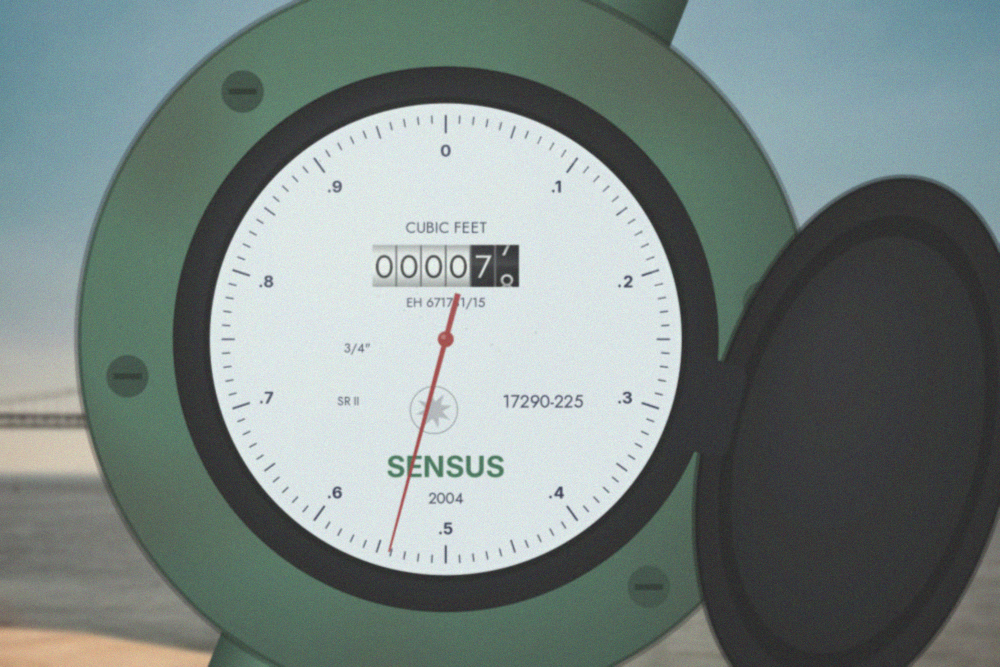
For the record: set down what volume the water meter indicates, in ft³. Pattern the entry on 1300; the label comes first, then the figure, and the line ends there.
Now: 77.54
